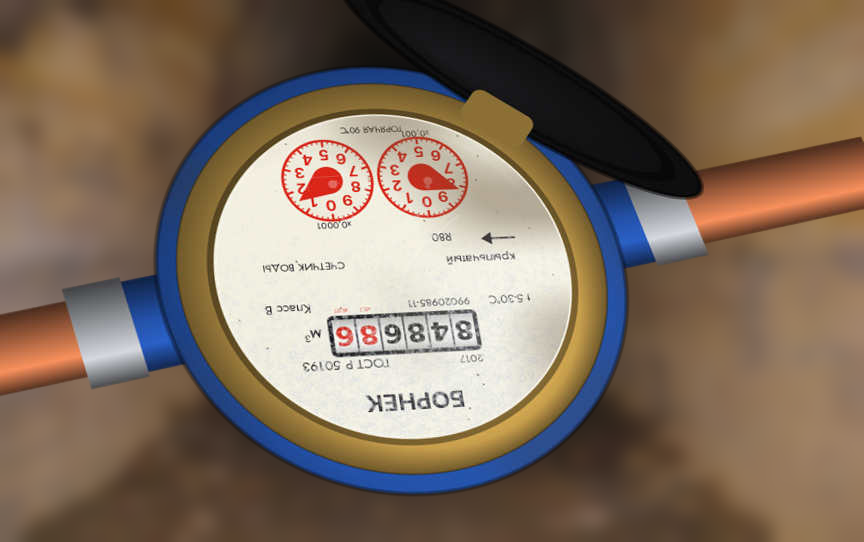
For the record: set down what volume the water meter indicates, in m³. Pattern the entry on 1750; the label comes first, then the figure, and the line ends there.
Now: 8486.8681
